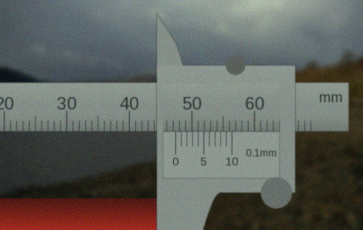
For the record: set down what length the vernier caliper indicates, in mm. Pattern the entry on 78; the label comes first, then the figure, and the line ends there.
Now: 47.4
